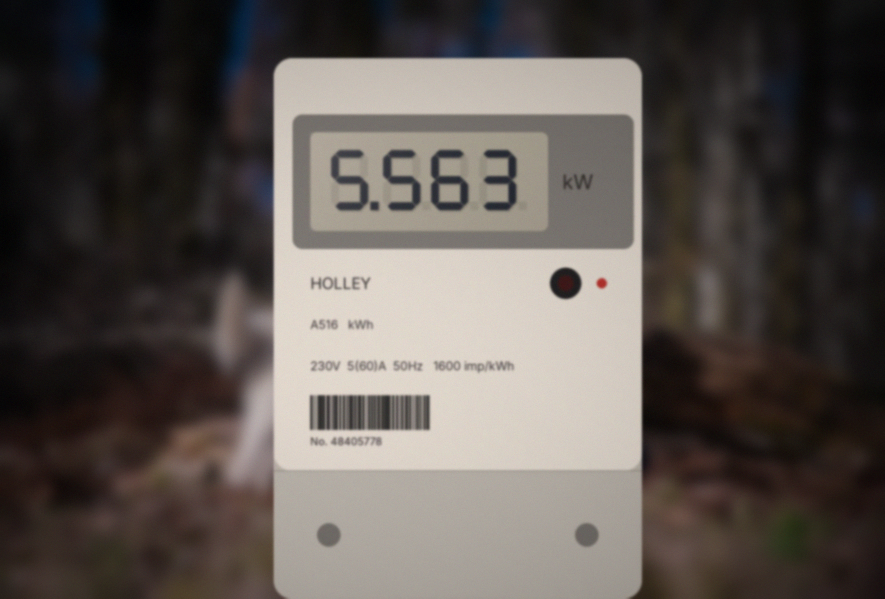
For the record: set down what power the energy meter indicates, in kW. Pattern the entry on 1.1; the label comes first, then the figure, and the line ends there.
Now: 5.563
